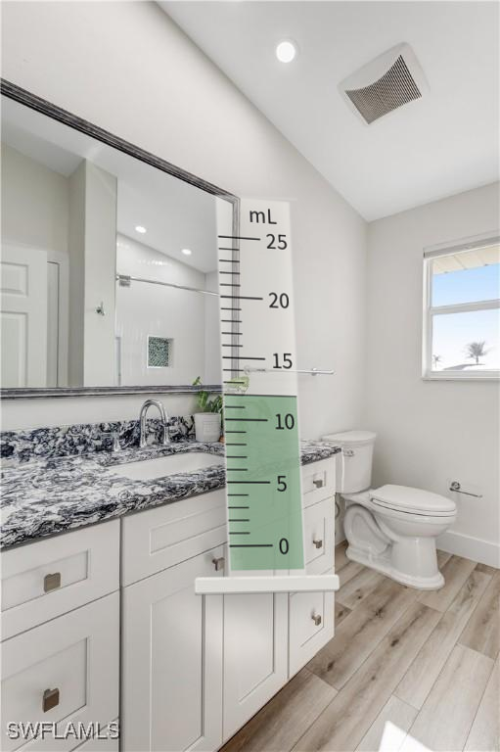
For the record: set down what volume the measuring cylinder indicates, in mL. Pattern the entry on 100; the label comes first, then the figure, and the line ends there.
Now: 12
